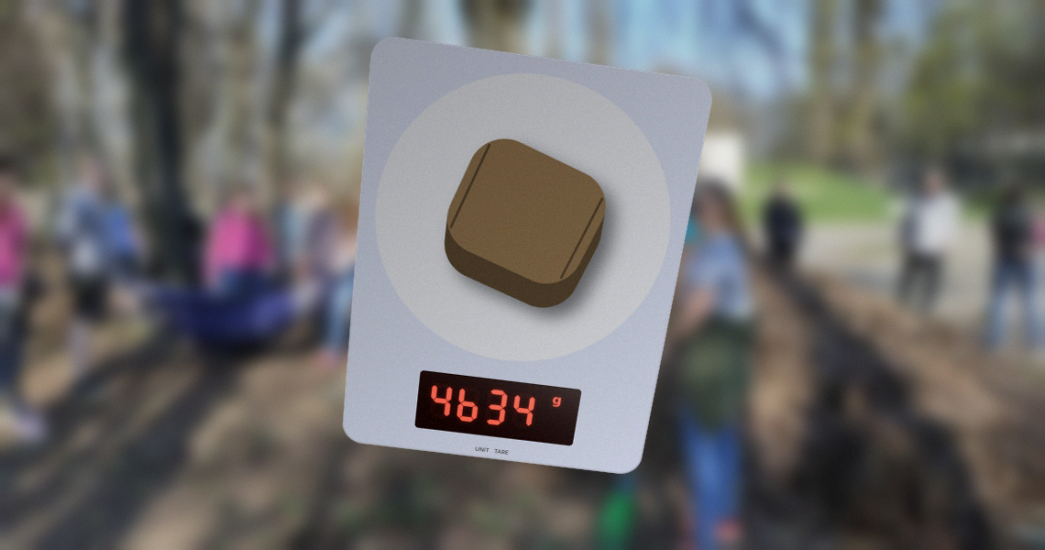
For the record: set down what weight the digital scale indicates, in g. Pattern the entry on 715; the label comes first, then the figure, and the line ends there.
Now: 4634
